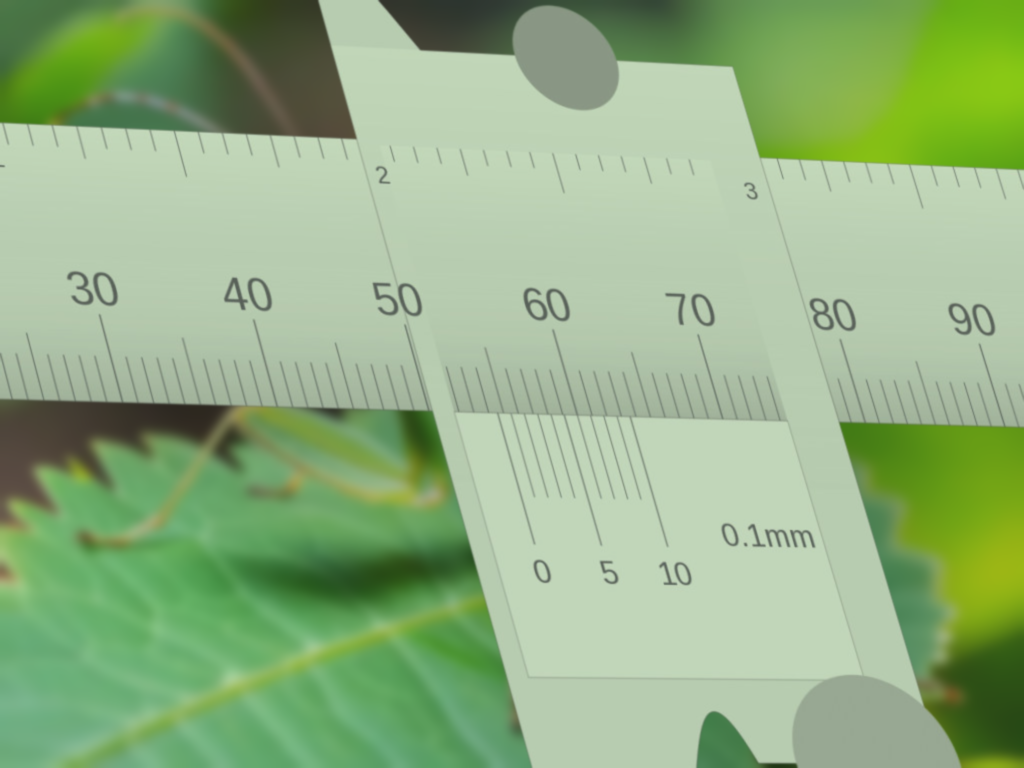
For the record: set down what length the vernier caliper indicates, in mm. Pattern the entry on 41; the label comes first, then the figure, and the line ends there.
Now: 54.6
